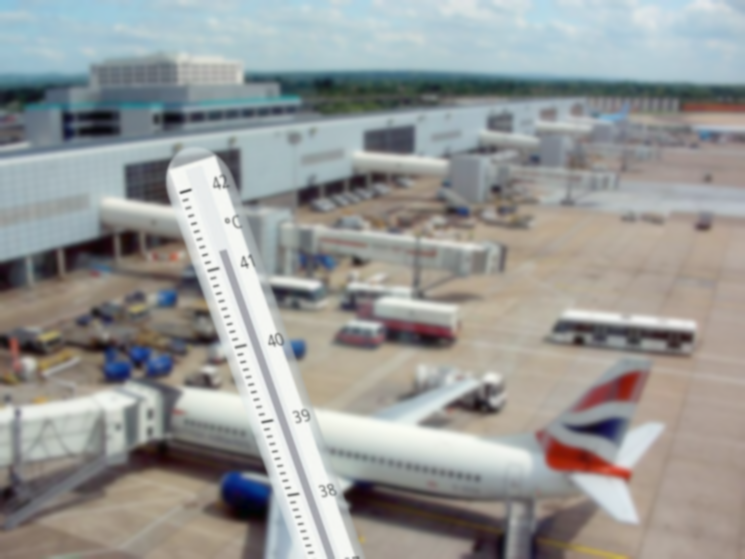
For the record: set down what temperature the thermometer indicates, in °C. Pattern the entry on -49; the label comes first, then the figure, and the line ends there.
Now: 41.2
